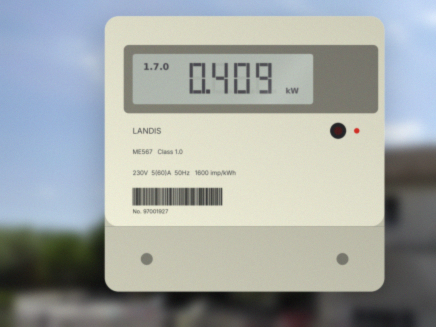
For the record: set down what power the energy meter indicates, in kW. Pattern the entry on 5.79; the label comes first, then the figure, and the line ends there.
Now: 0.409
